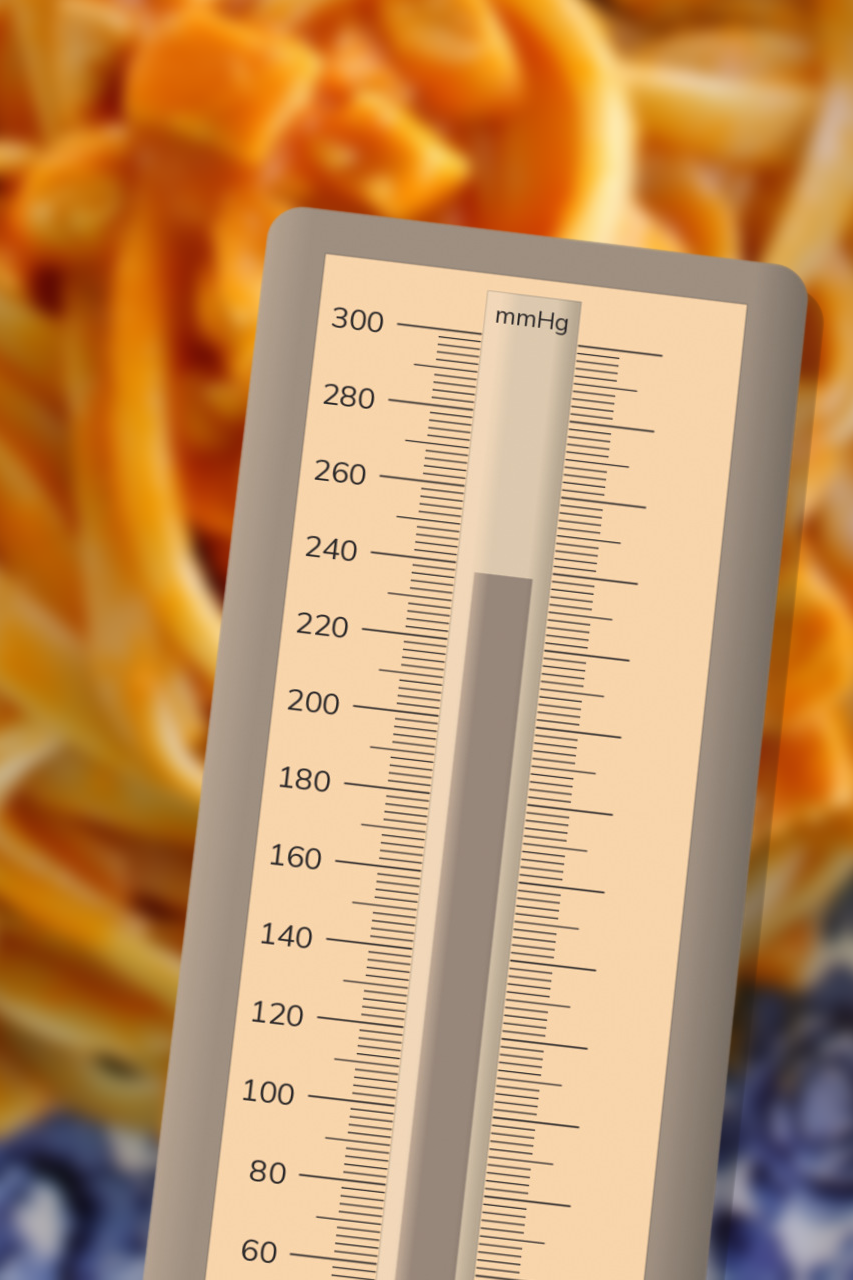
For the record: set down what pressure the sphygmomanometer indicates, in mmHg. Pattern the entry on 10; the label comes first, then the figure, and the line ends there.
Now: 238
